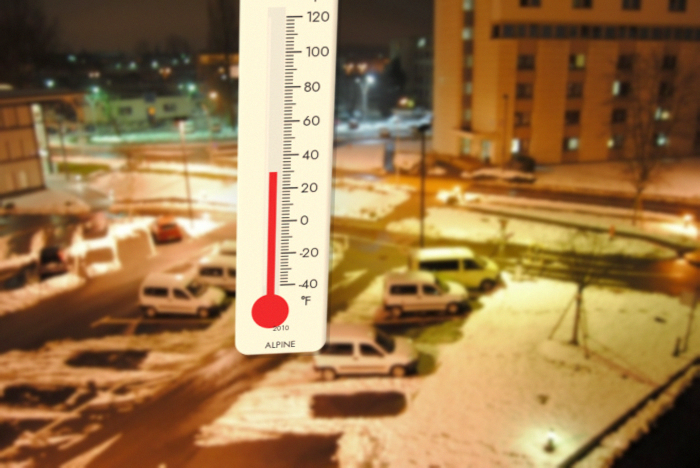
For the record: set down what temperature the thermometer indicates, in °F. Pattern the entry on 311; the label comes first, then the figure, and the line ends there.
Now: 30
